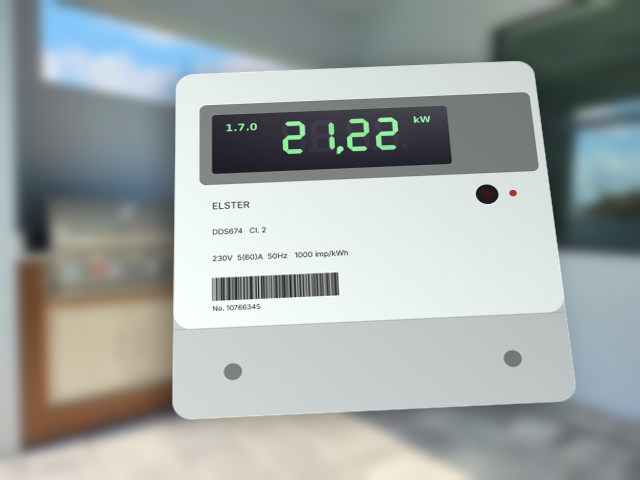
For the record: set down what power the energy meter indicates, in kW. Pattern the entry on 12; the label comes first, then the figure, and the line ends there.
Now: 21.22
